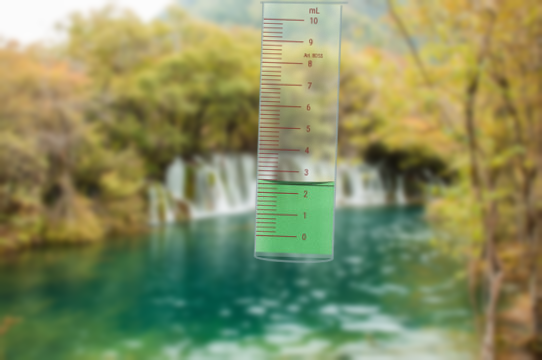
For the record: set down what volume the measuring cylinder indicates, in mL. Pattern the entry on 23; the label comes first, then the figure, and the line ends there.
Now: 2.4
